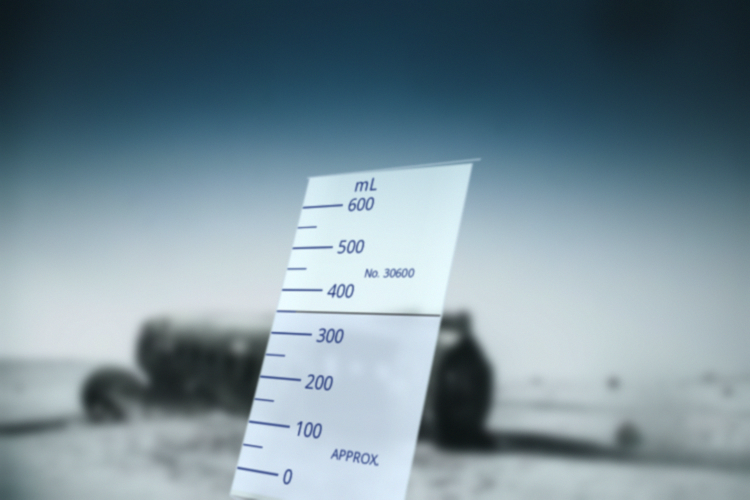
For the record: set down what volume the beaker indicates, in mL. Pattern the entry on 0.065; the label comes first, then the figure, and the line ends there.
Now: 350
